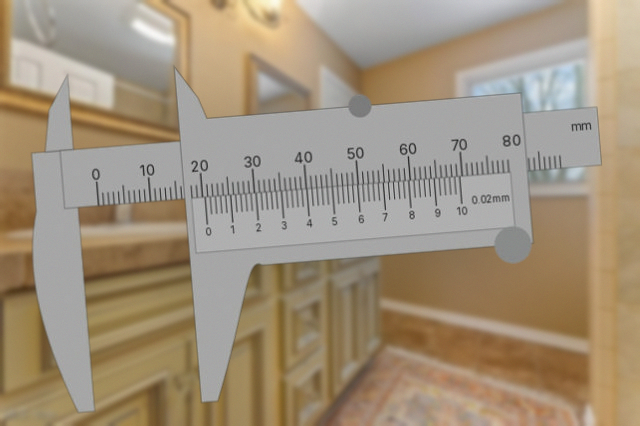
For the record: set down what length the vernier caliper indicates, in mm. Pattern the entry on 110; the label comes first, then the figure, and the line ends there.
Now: 20.5
